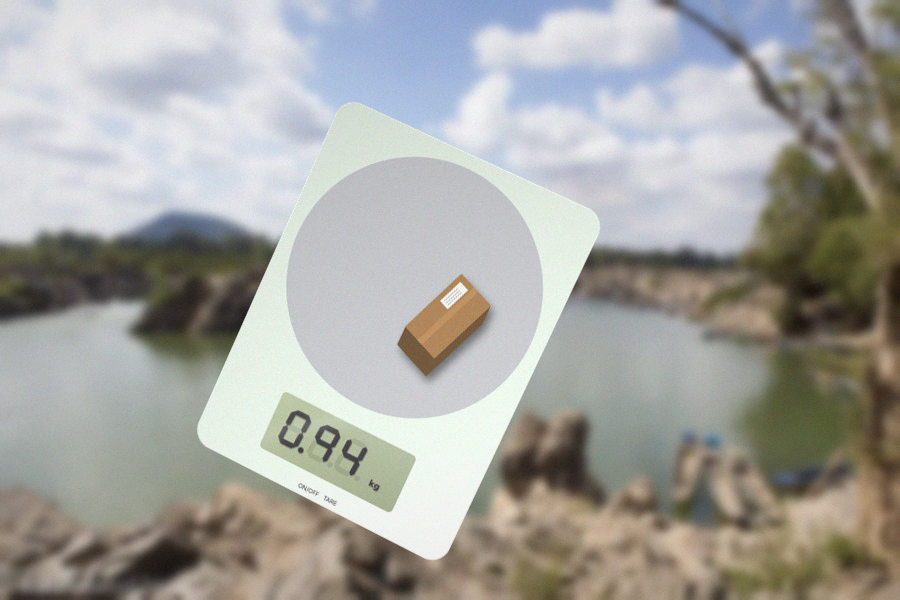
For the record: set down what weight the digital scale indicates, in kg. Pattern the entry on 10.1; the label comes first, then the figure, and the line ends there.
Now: 0.94
